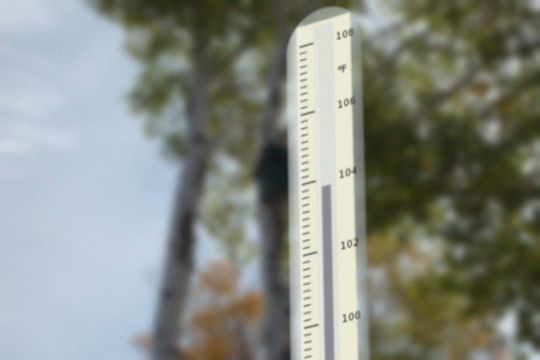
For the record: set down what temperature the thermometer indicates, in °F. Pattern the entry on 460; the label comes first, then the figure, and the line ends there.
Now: 103.8
